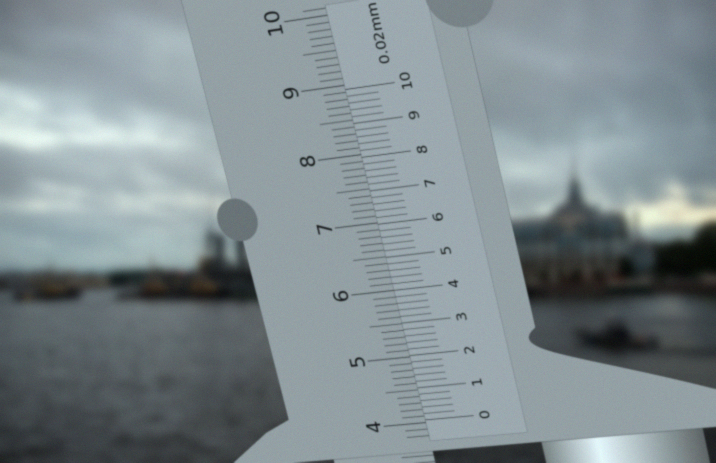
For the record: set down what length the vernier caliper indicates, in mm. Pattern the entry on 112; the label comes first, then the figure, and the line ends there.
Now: 40.4
